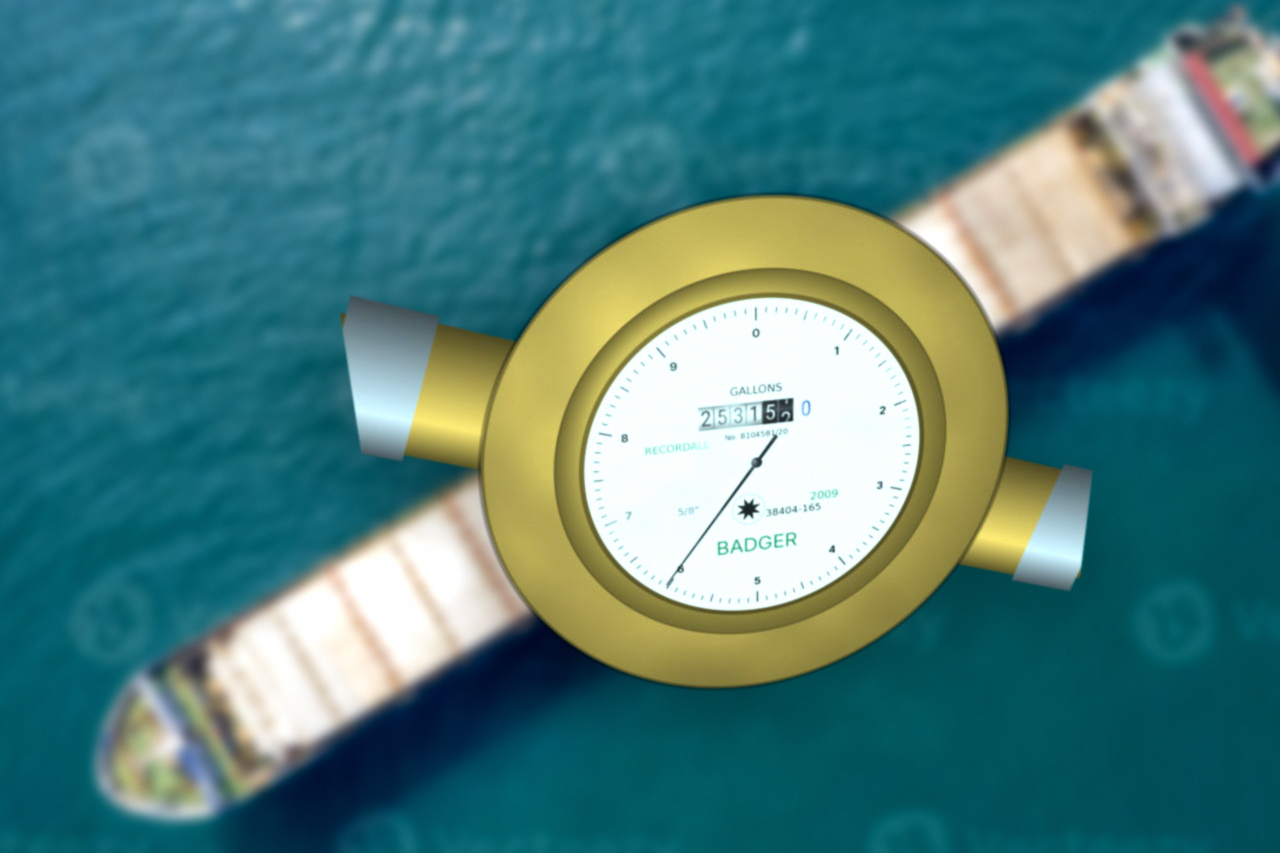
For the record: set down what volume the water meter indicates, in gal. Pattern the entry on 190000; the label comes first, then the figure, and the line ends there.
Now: 2531516.0
